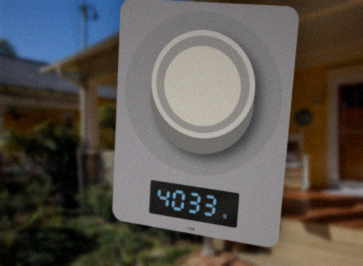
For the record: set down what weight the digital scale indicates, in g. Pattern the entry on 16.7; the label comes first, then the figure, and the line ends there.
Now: 4033
